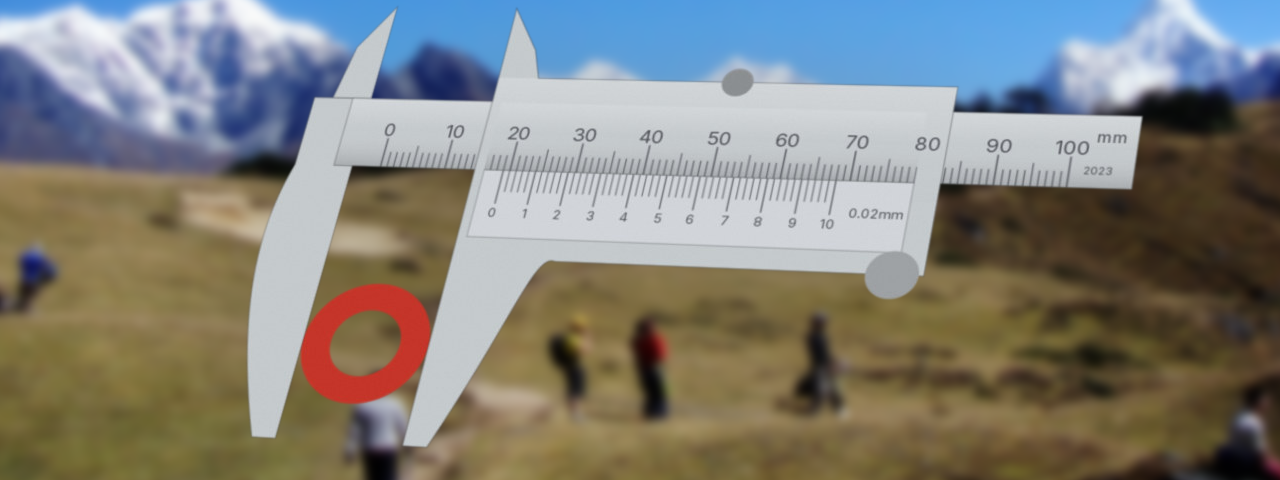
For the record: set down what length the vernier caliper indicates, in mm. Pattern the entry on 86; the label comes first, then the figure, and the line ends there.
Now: 19.0
